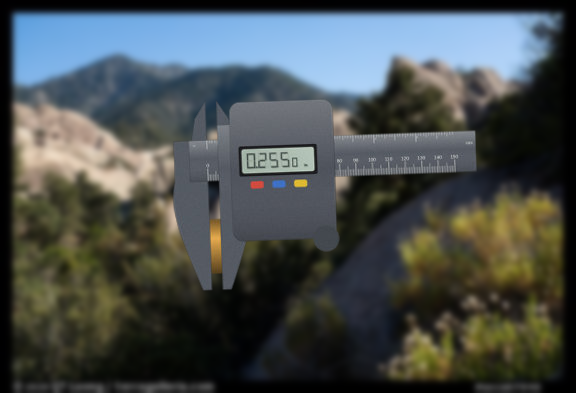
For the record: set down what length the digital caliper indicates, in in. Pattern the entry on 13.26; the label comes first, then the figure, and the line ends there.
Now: 0.2550
